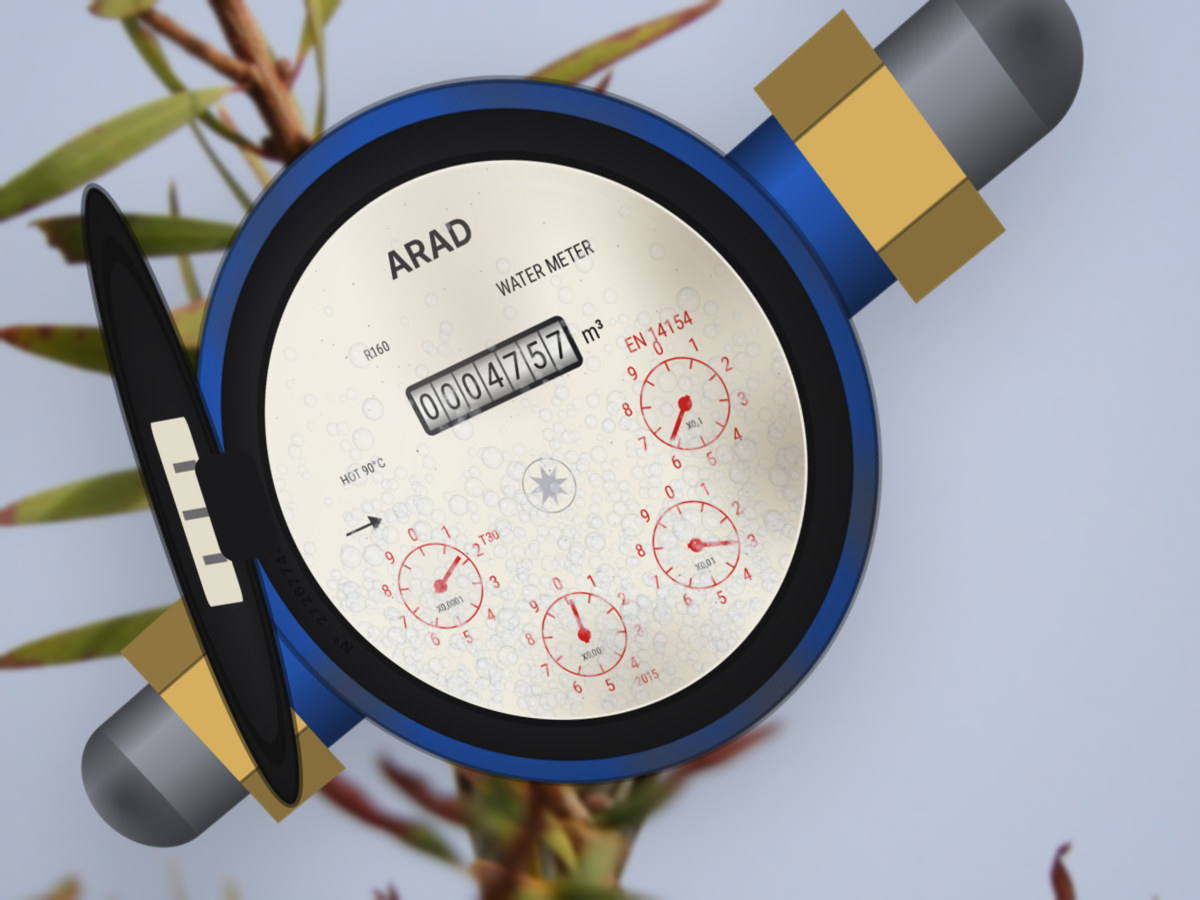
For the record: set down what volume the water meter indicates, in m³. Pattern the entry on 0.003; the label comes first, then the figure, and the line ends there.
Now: 4757.6301
